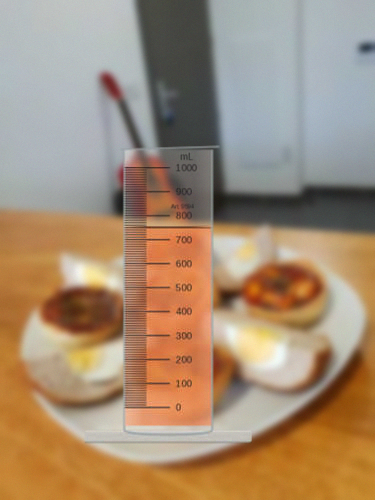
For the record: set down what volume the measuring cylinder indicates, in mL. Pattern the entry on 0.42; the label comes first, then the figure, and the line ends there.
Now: 750
